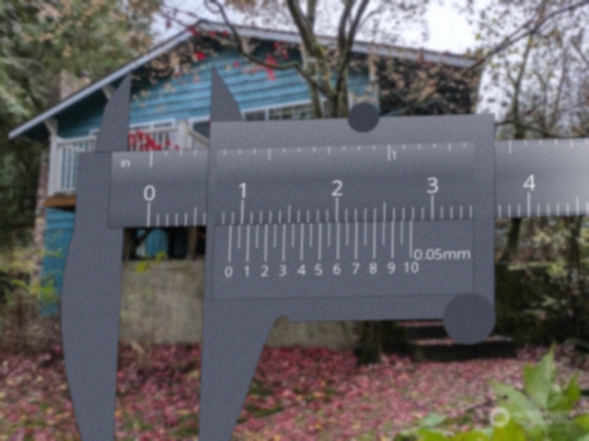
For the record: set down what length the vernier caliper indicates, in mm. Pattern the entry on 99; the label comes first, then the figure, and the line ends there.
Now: 8.8
